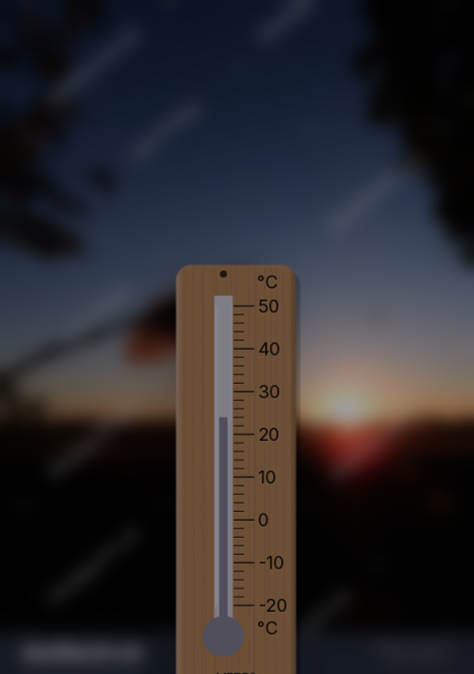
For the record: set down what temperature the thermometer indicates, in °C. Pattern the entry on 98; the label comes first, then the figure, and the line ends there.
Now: 24
